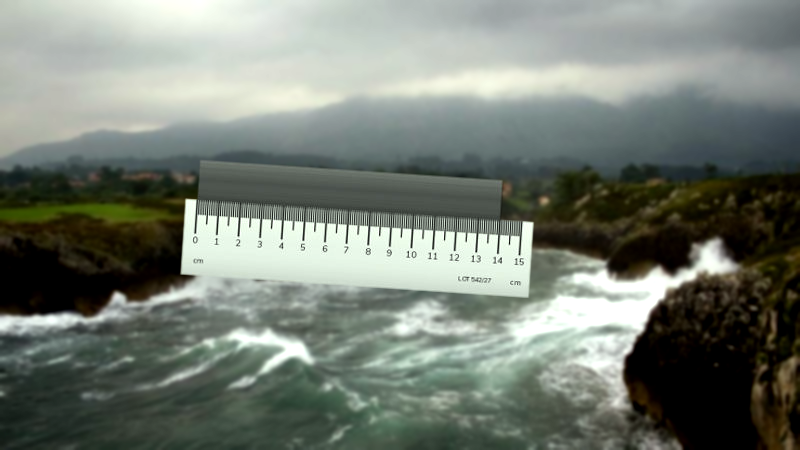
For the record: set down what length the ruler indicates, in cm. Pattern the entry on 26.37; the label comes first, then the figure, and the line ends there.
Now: 14
